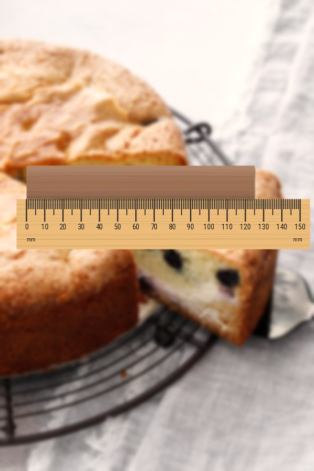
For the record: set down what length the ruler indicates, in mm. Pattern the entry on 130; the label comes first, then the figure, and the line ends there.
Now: 125
